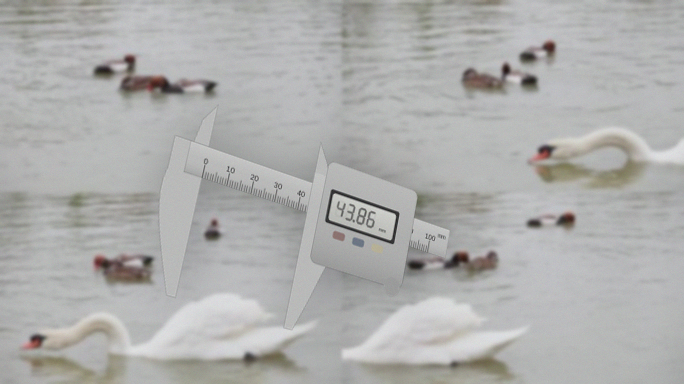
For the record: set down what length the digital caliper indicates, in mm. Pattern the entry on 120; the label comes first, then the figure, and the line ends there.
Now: 43.86
